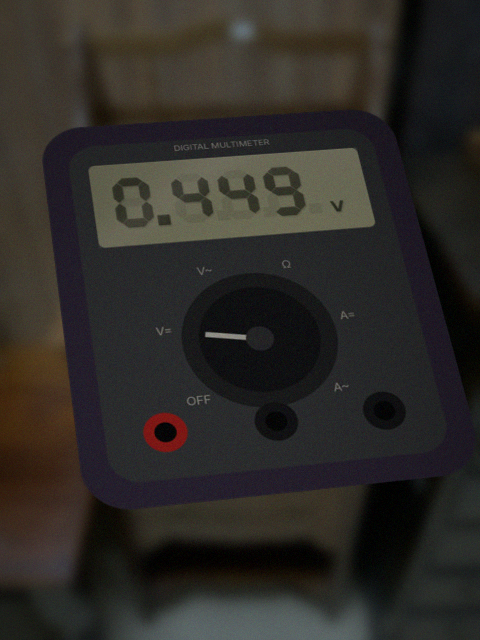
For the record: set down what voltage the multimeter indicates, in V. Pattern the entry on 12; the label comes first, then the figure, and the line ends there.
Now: 0.449
